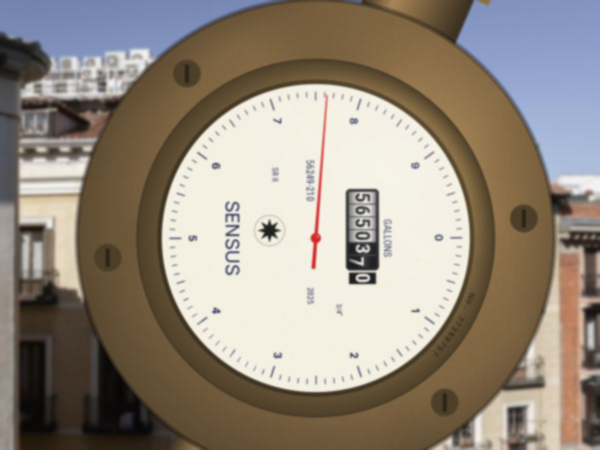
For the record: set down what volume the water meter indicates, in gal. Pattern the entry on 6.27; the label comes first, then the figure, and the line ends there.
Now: 5650367.6
